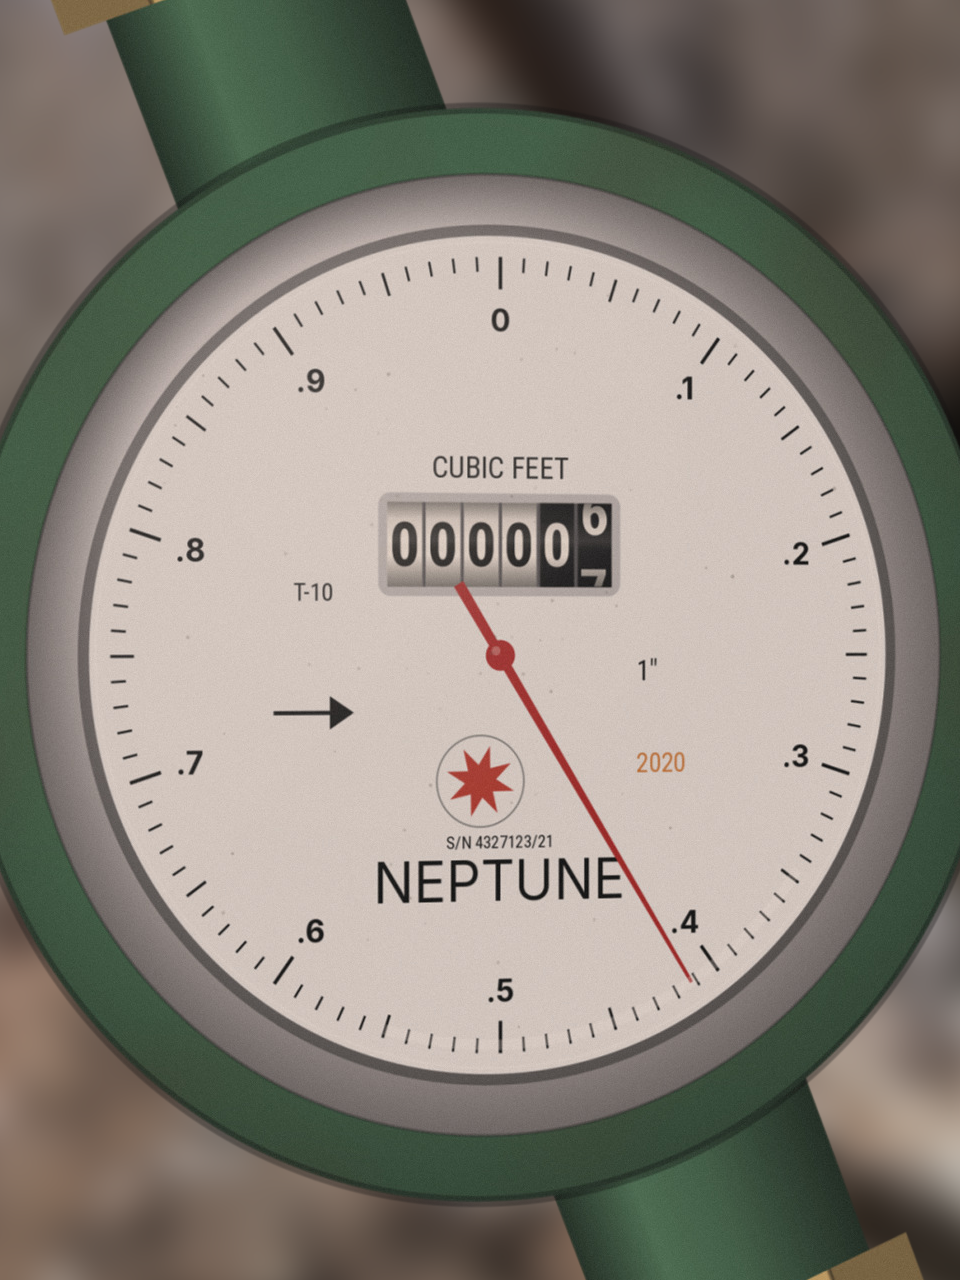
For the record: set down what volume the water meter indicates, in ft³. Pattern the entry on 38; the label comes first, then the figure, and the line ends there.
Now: 6.41
